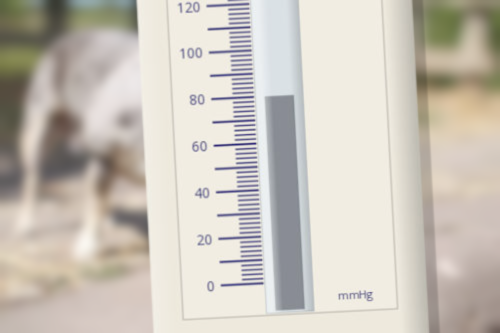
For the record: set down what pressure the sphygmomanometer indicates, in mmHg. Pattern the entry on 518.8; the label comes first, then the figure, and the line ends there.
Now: 80
